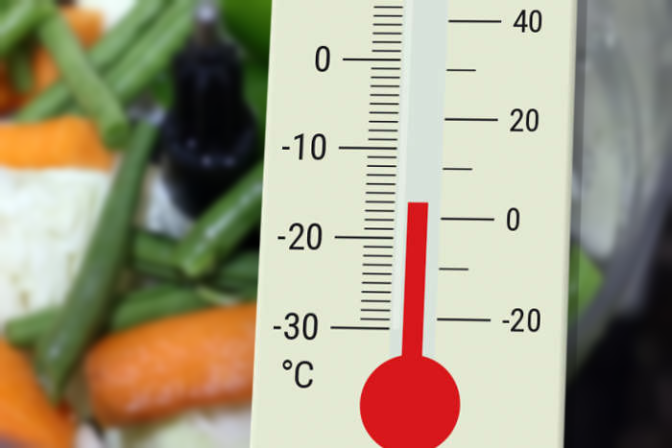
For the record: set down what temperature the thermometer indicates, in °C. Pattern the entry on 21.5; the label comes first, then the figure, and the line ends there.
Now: -16
